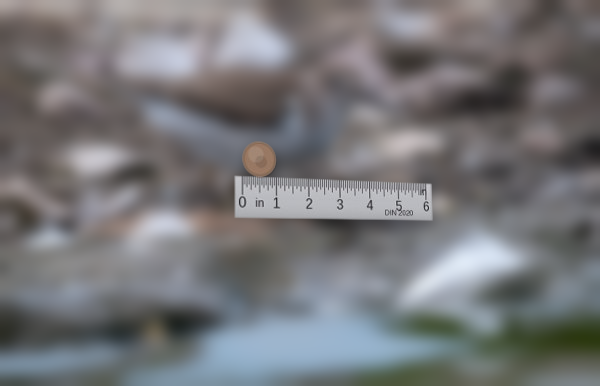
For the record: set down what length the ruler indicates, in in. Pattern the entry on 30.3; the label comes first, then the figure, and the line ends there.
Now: 1
